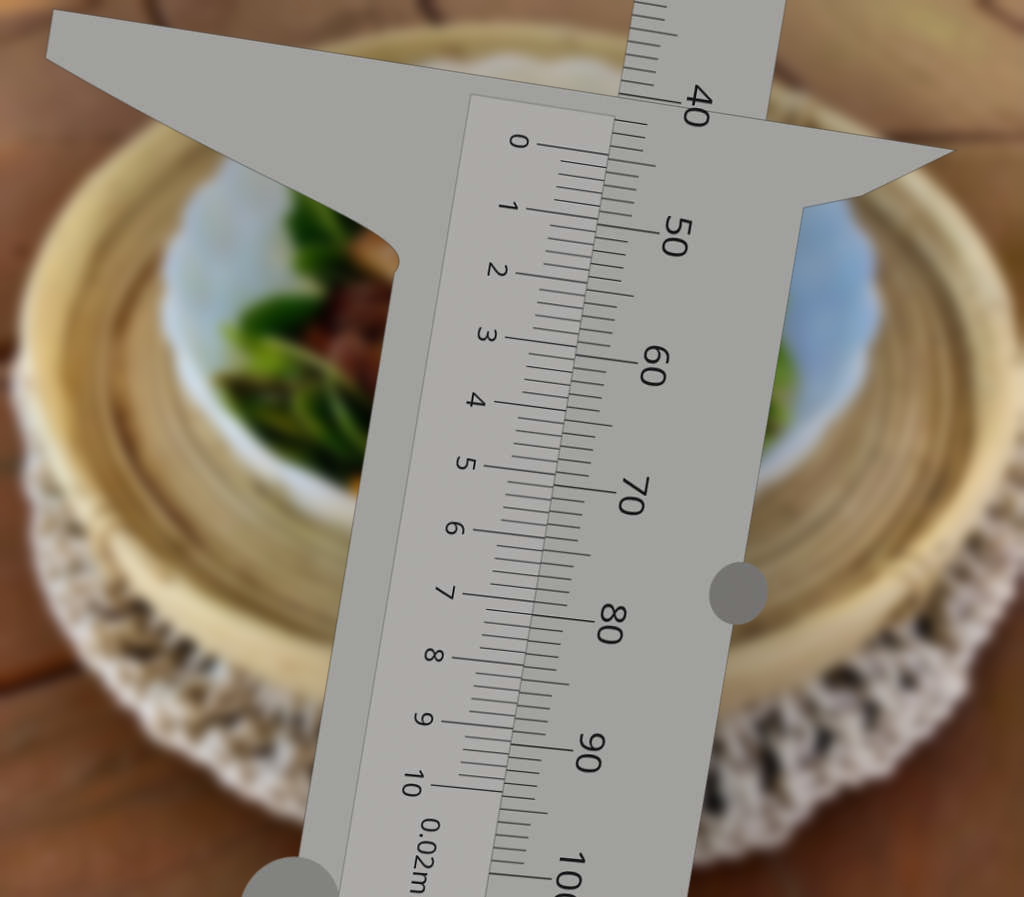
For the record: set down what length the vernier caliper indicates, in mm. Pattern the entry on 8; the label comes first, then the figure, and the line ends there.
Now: 44.7
